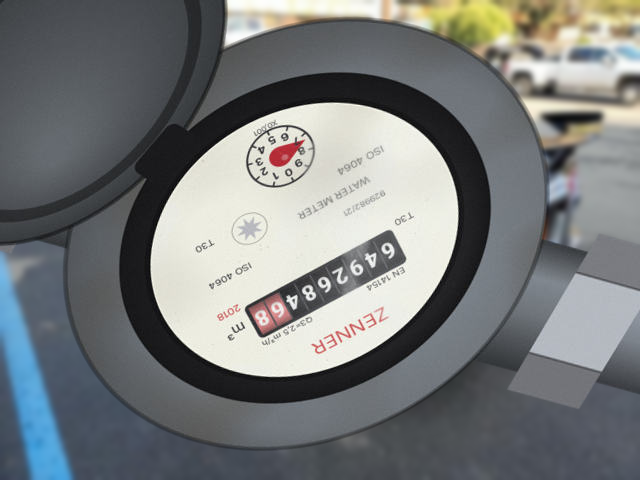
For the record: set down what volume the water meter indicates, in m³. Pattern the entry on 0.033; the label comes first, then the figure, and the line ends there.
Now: 6492684.687
